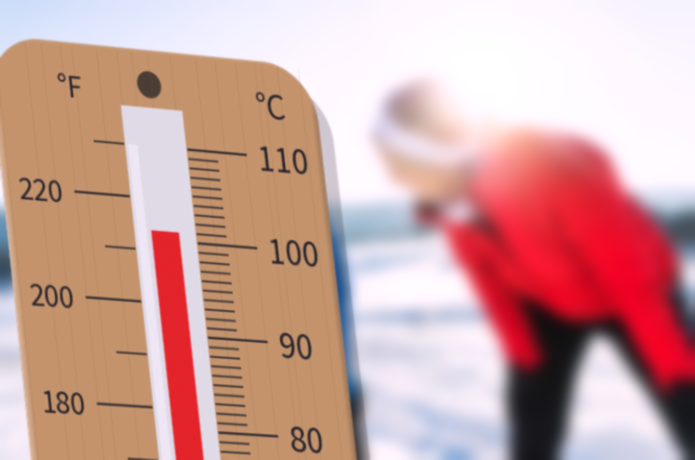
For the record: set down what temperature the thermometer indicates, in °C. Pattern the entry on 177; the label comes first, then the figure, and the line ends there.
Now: 101
